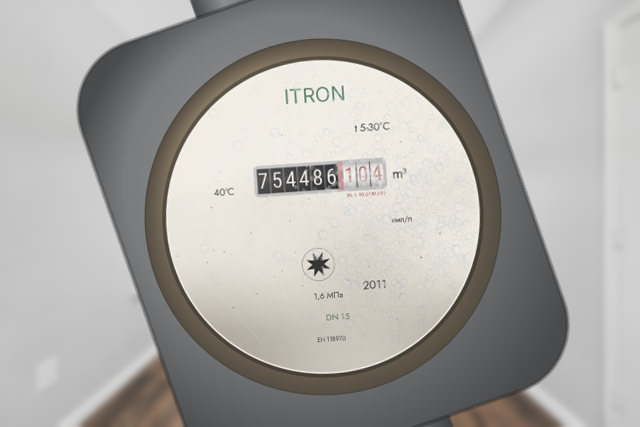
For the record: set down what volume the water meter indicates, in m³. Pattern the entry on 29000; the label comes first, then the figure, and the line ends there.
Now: 754486.104
